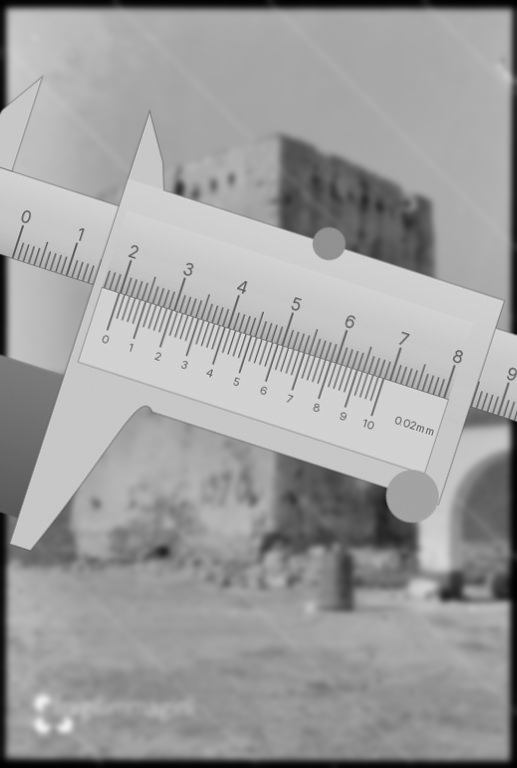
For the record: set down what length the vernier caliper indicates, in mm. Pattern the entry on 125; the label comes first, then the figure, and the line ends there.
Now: 19.8
